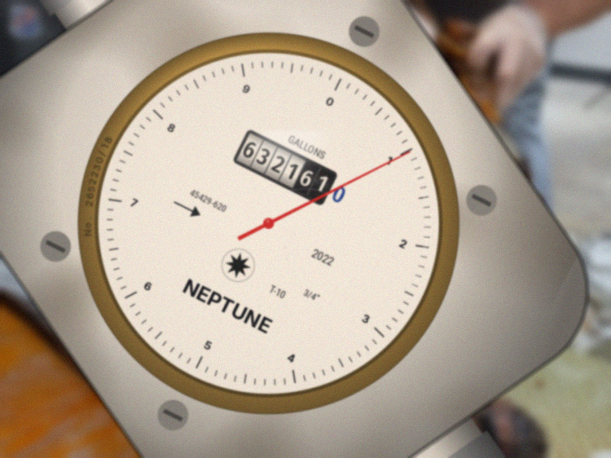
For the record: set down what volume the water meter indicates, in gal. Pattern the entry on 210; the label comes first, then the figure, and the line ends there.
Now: 6321611.0
